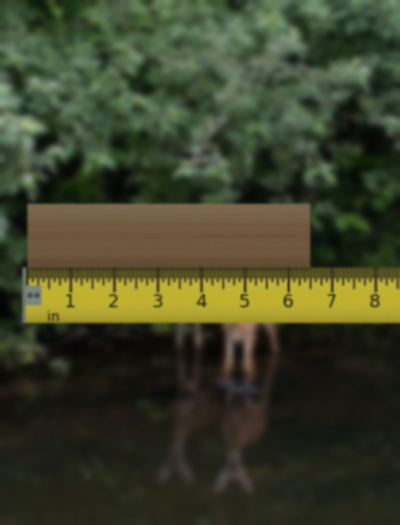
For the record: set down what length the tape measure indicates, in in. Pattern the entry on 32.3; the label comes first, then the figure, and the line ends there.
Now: 6.5
